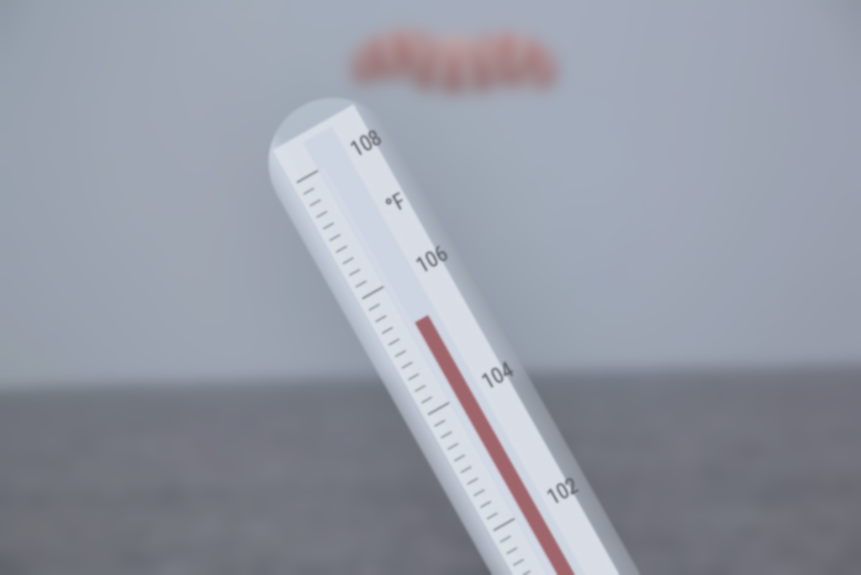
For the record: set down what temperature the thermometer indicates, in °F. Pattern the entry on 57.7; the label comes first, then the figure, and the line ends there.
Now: 105.3
